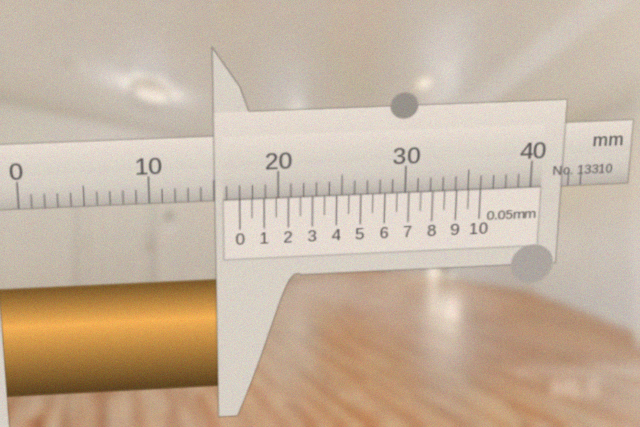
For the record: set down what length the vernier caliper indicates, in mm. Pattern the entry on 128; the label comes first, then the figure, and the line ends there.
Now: 17.0
